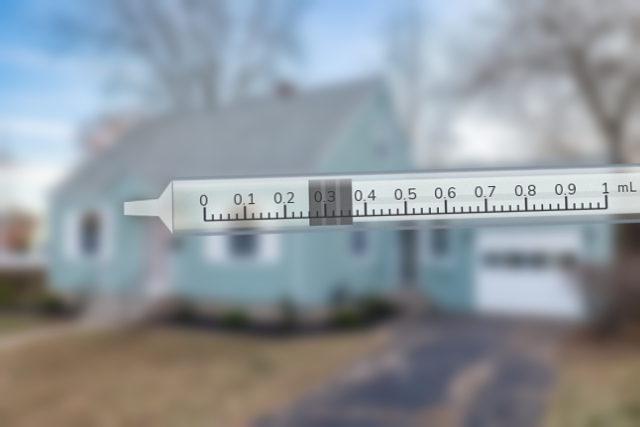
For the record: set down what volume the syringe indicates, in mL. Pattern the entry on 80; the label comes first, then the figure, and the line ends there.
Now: 0.26
